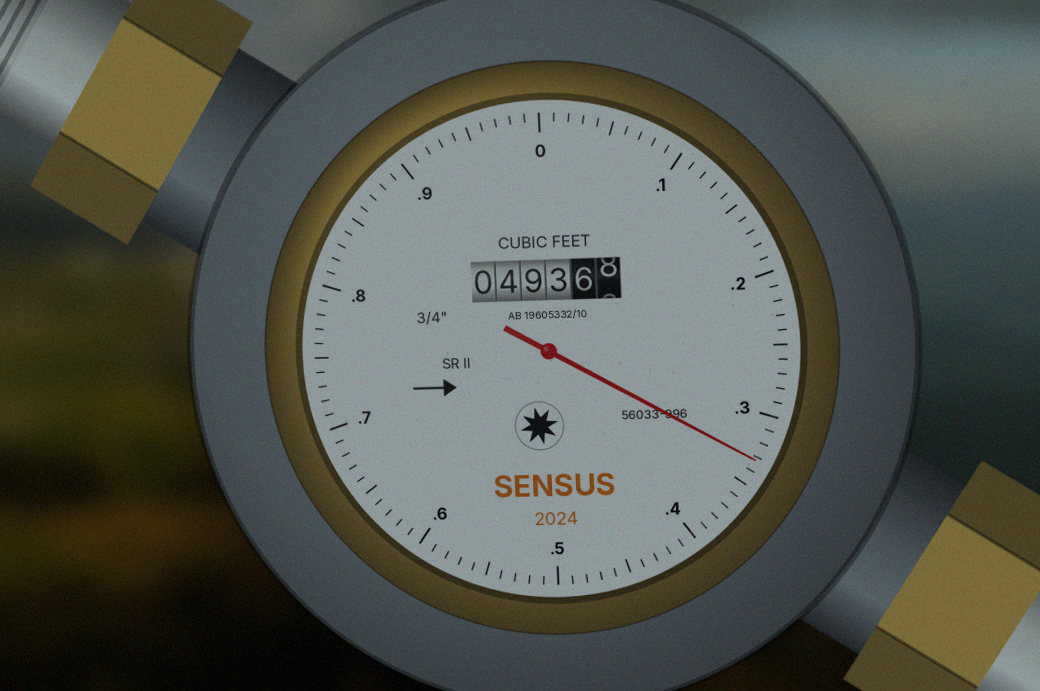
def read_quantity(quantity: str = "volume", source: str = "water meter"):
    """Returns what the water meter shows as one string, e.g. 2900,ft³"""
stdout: 49368.33,ft³
